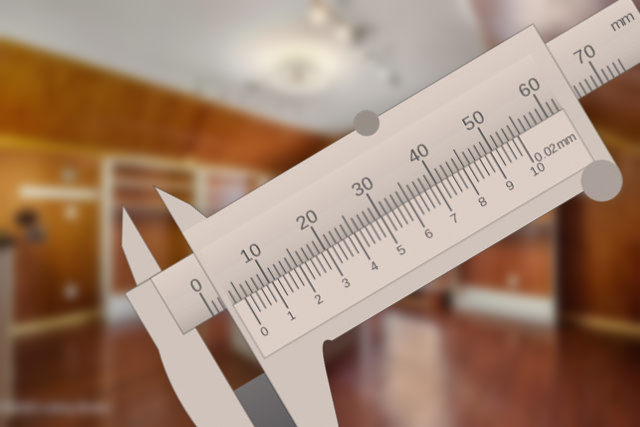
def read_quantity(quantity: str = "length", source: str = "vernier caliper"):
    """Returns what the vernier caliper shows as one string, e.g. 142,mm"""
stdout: 5.6,mm
